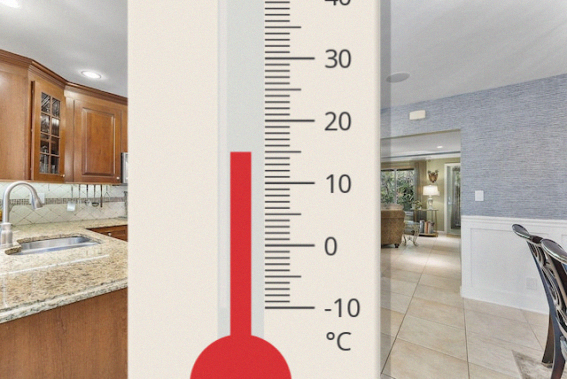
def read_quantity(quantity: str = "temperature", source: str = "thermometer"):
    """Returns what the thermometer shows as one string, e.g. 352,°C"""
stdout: 15,°C
